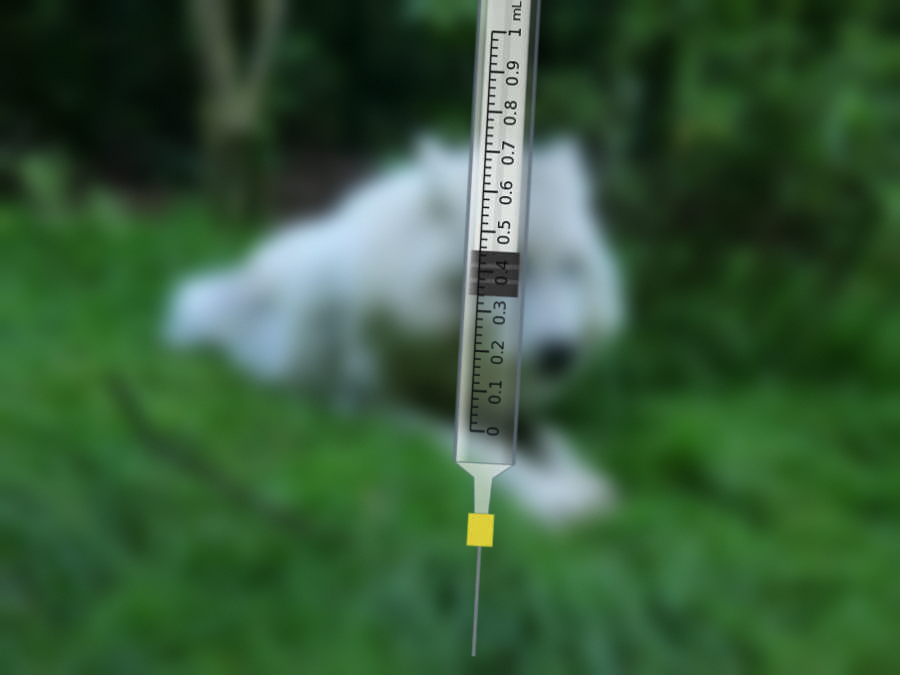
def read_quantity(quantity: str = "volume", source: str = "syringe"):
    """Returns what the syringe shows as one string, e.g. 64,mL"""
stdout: 0.34,mL
